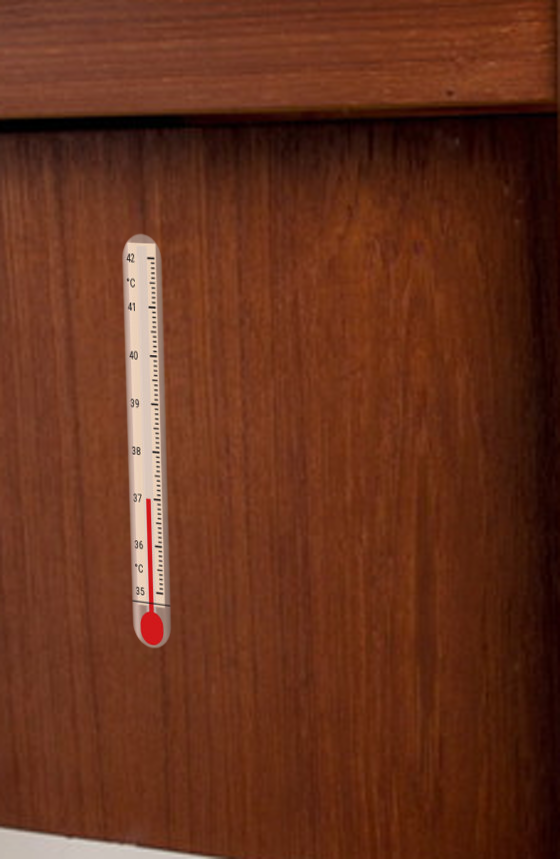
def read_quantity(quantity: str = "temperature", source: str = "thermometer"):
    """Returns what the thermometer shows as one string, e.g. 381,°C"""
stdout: 37,°C
